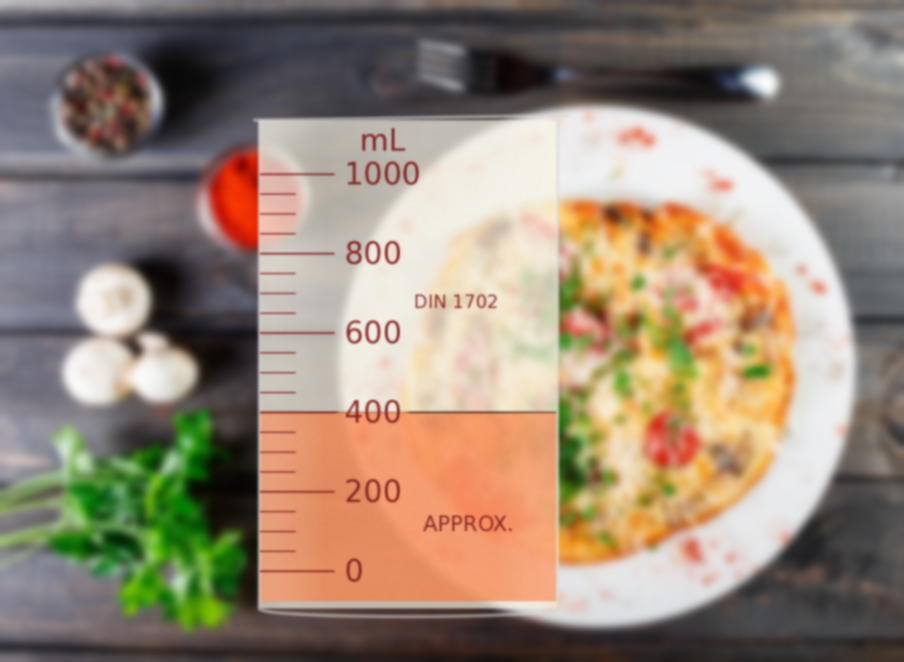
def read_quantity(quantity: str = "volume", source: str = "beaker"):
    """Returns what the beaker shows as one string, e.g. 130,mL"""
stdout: 400,mL
